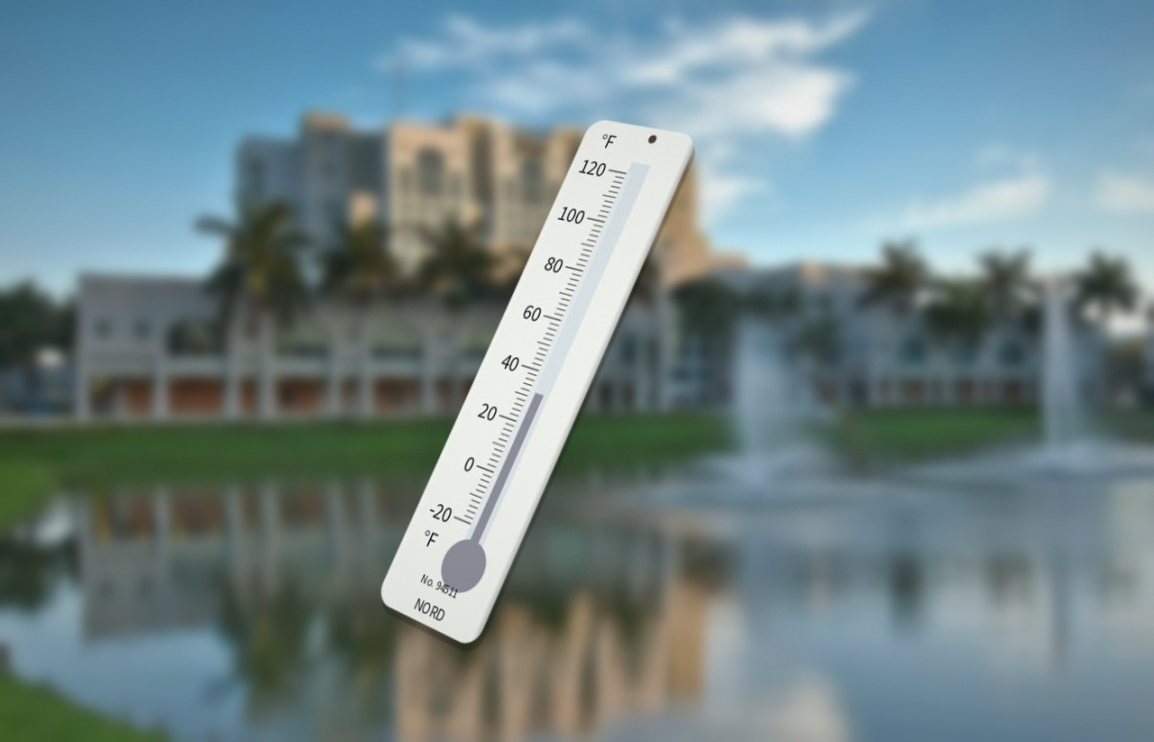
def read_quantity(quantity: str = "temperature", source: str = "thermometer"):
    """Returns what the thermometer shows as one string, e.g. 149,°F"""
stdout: 32,°F
